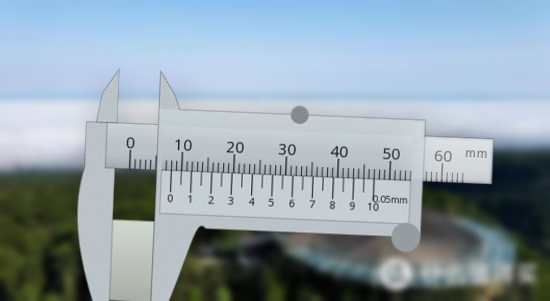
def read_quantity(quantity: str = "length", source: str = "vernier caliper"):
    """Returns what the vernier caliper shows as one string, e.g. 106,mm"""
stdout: 8.0,mm
